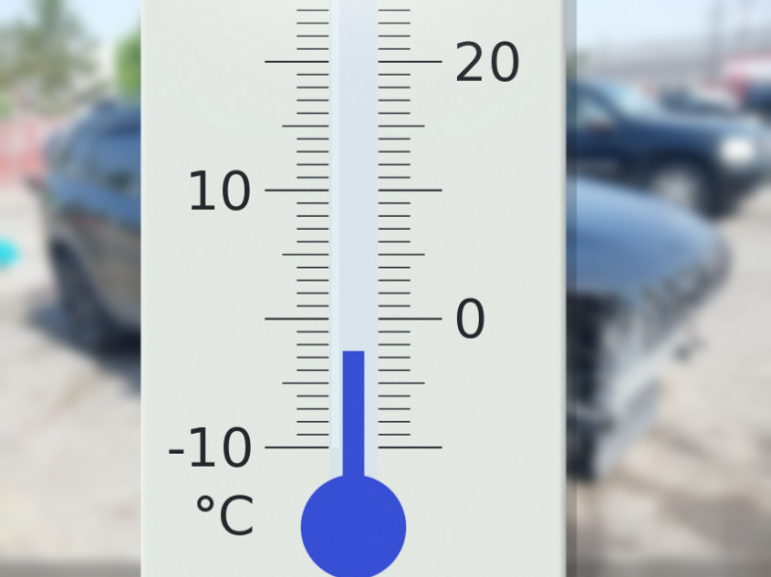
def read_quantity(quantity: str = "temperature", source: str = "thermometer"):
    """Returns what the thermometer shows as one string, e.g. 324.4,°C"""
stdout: -2.5,°C
